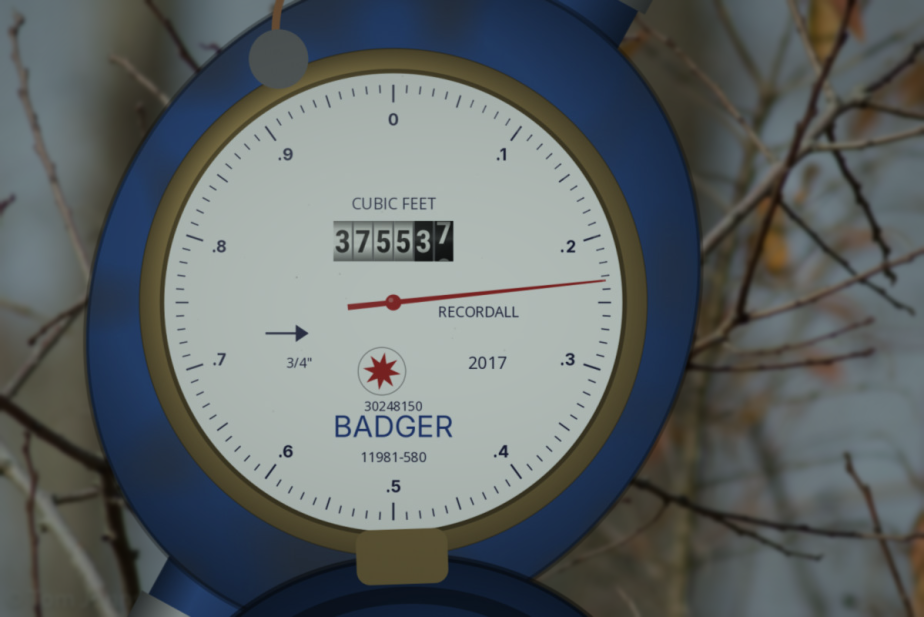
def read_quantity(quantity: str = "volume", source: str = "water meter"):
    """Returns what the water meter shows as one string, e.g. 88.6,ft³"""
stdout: 375537.23,ft³
